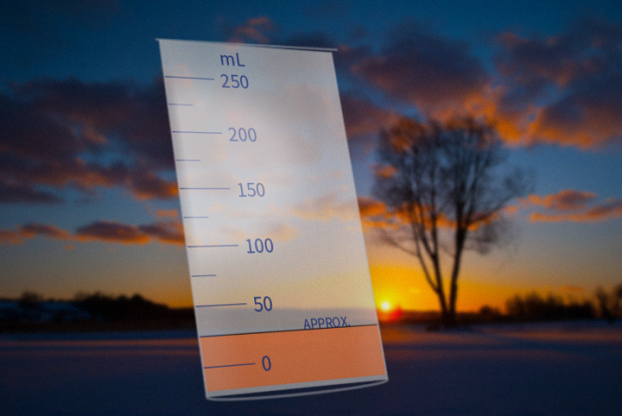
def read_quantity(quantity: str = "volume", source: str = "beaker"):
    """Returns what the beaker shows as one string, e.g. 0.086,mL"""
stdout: 25,mL
